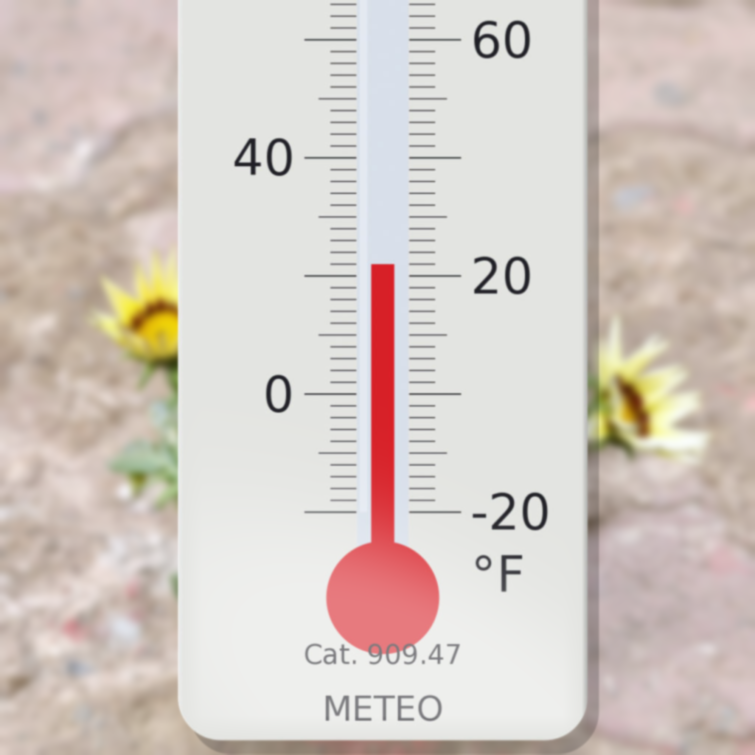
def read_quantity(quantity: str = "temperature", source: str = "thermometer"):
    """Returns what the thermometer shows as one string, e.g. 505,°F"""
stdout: 22,°F
